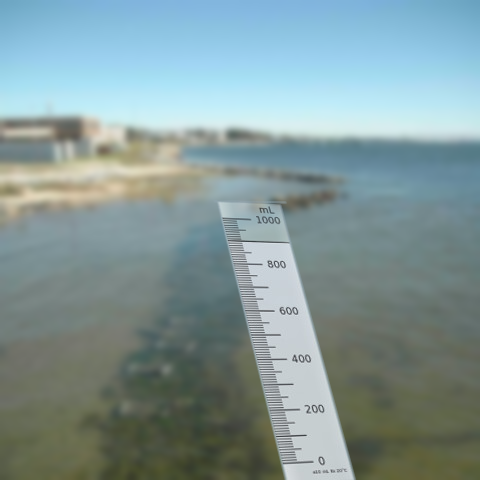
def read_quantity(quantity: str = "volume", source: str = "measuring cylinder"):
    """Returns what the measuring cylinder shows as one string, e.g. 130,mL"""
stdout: 900,mL
